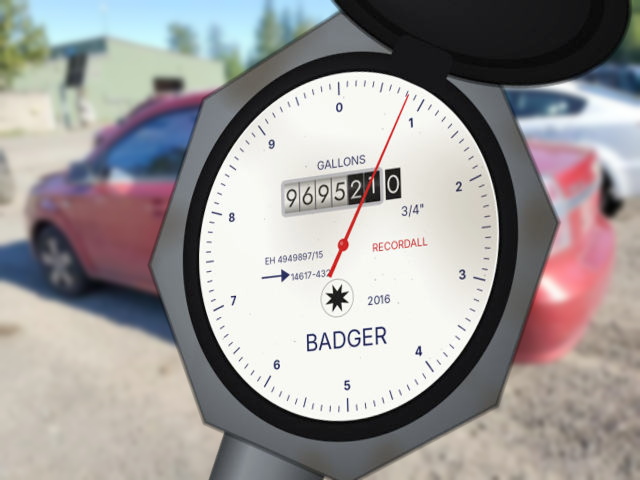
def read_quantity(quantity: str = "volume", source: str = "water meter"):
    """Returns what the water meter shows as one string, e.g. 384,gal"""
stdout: 9695210.8,gal
